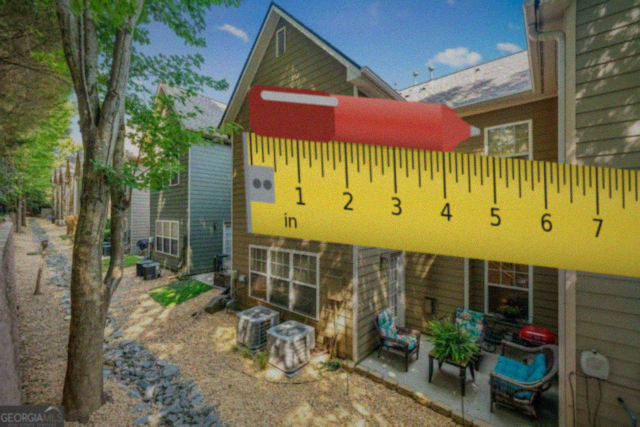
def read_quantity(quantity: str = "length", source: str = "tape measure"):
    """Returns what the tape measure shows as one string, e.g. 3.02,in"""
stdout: 4.75,in
